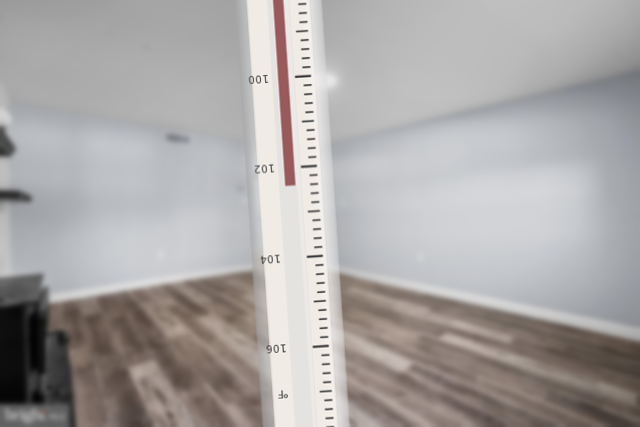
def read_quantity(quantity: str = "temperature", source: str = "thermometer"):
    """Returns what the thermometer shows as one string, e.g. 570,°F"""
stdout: 102.4,°F
